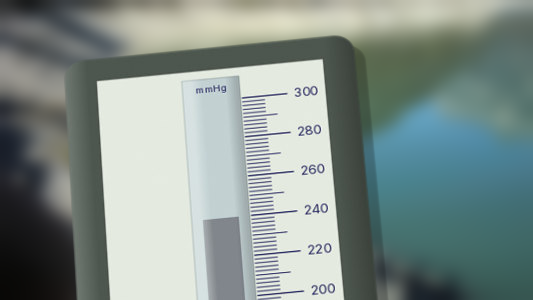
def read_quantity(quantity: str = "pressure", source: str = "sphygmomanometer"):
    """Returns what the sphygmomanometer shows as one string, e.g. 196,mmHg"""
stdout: 240,mmHg
